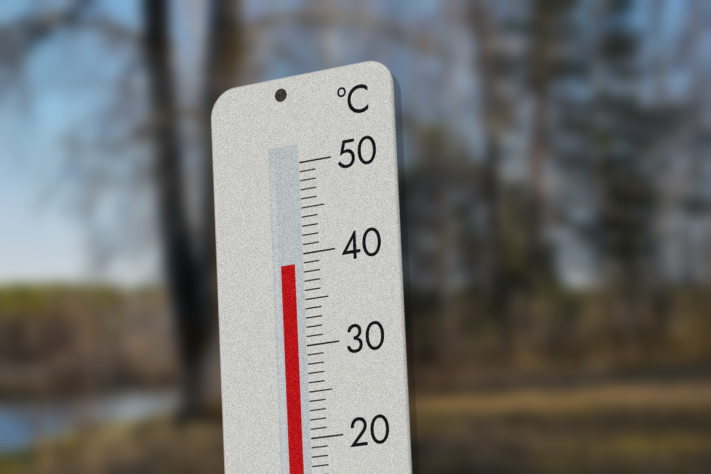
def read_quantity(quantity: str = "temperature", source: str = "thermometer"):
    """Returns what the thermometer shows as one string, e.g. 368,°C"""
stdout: 39,°C
